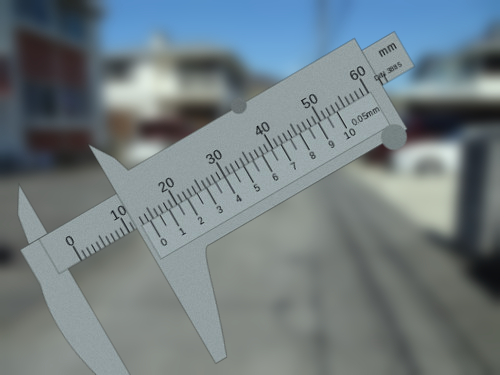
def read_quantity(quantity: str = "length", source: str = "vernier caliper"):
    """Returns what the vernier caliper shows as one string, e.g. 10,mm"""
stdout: 14.4,mm
